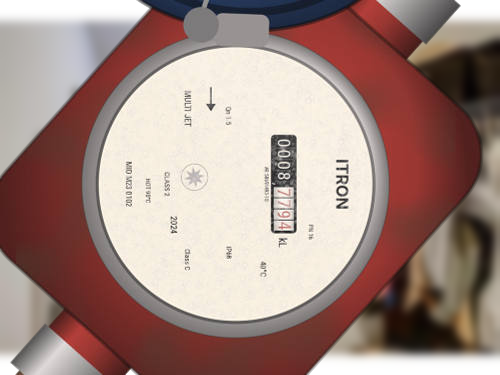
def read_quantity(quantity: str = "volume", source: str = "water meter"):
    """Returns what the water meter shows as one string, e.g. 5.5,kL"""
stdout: 8.7794,kL
